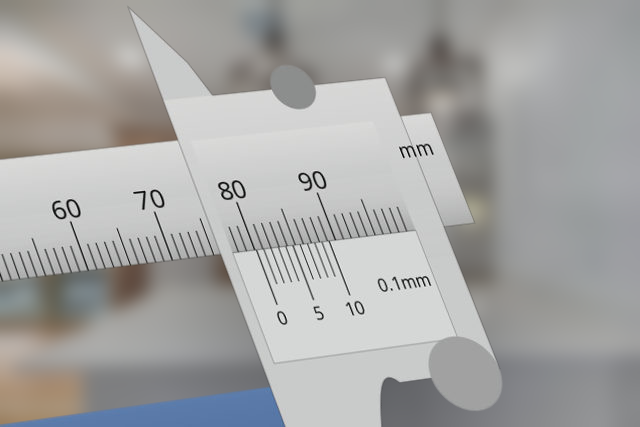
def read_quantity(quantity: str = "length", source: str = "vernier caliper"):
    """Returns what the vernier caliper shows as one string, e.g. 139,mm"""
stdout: 80.2,mm
